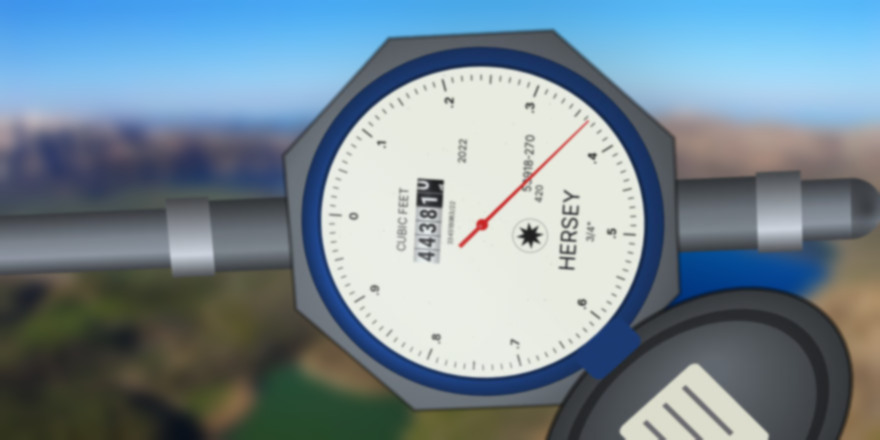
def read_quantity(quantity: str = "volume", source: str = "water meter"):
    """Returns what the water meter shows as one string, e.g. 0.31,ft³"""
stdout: 443810.36,ft³
